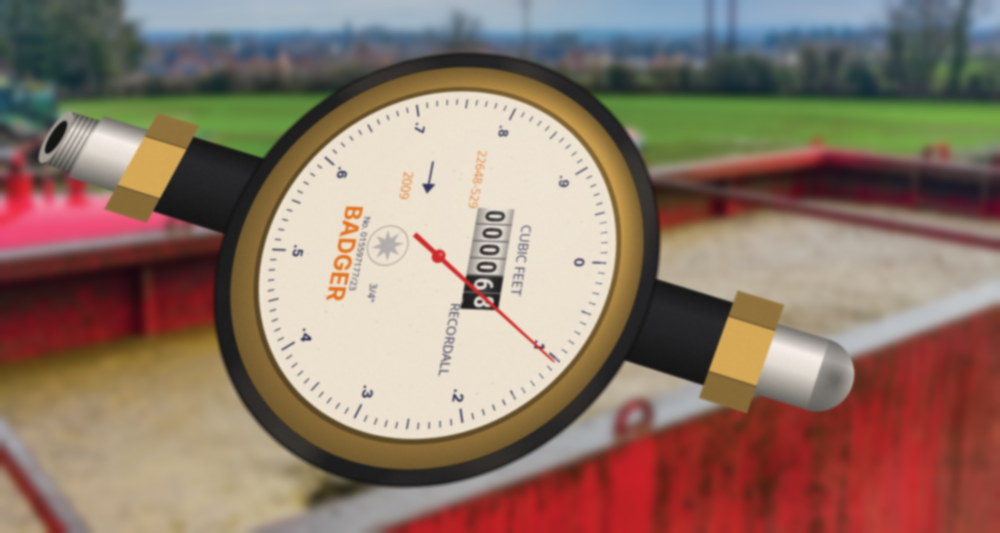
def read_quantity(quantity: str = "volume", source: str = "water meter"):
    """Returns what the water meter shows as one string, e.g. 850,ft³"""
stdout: 68.10,ft³
